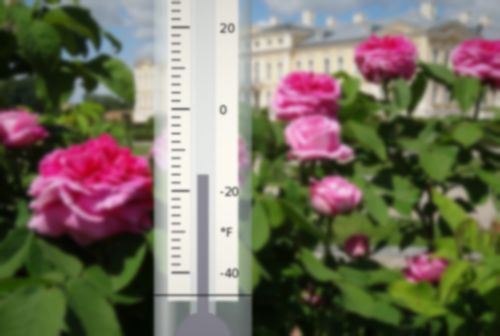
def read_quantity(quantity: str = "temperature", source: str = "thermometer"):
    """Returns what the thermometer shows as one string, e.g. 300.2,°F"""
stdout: -16,°F
